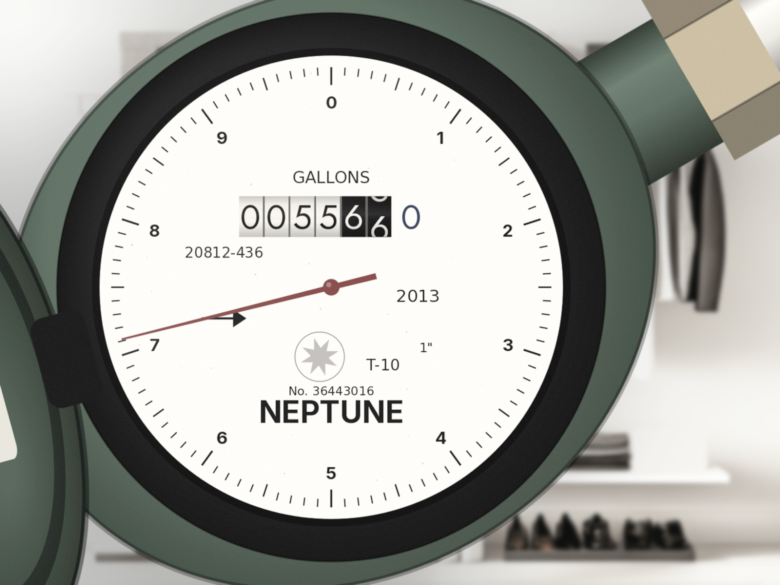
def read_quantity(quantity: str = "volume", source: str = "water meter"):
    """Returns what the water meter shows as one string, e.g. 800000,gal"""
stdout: 55657.1,gal
